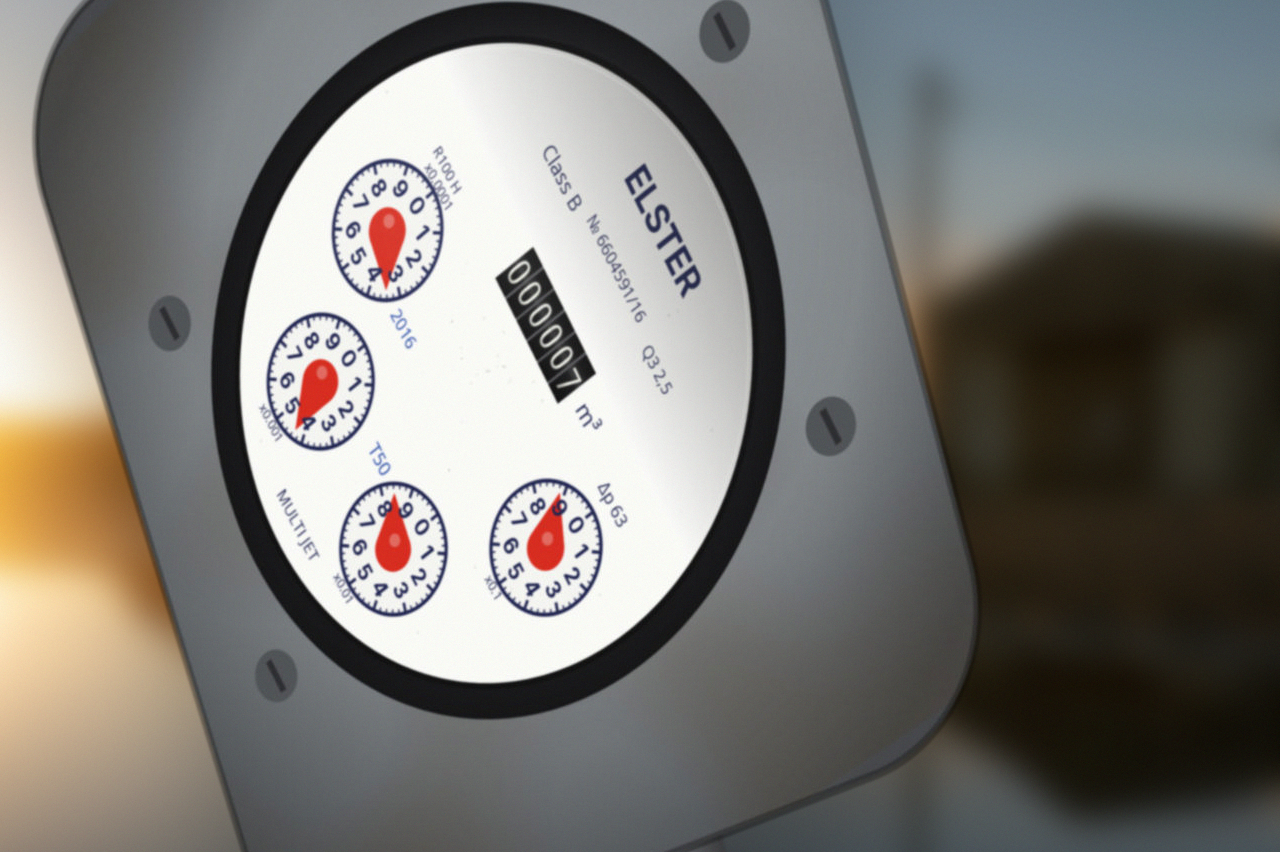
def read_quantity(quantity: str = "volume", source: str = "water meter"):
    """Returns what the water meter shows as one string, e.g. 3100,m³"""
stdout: 6.8843,m³
